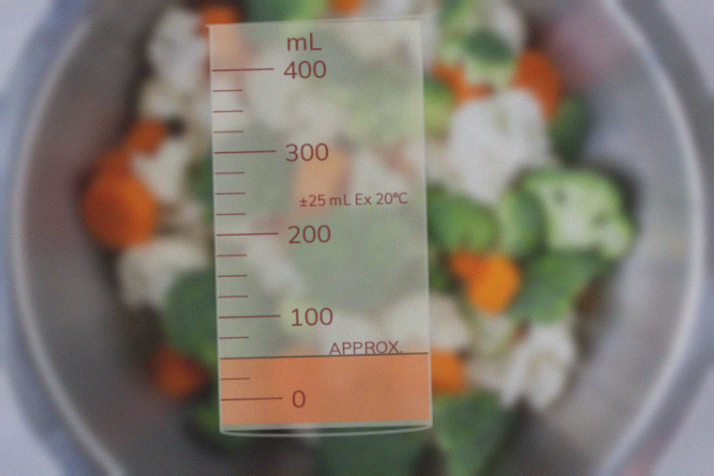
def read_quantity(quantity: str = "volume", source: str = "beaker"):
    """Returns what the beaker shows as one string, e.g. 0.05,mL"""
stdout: 50,mL
